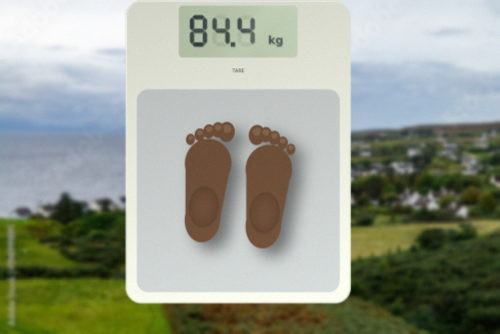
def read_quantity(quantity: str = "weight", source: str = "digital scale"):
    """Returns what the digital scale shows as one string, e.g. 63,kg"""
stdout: 84.4,kg
